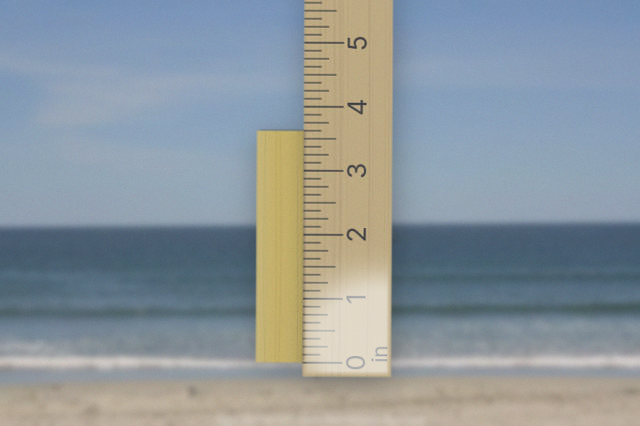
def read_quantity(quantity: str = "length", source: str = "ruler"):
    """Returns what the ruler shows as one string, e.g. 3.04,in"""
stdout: 3.625,in
